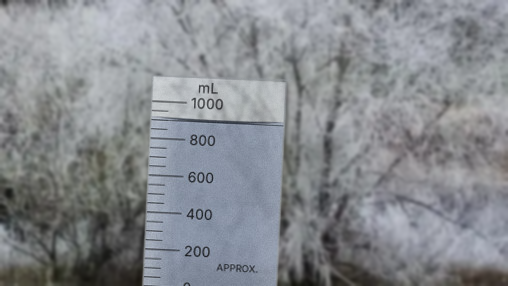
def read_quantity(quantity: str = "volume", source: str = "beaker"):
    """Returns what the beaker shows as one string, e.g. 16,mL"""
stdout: 900,mL
